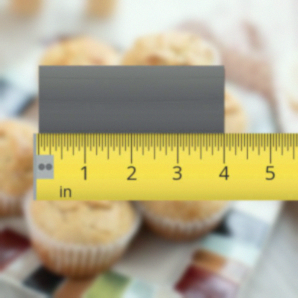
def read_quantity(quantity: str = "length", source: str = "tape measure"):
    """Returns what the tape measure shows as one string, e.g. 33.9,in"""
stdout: 4,in
